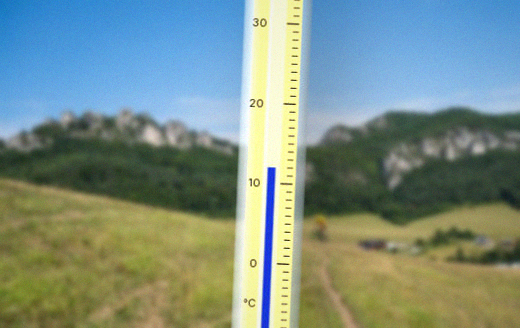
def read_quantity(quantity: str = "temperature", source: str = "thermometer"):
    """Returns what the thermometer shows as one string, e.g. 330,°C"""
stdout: 12,°C
